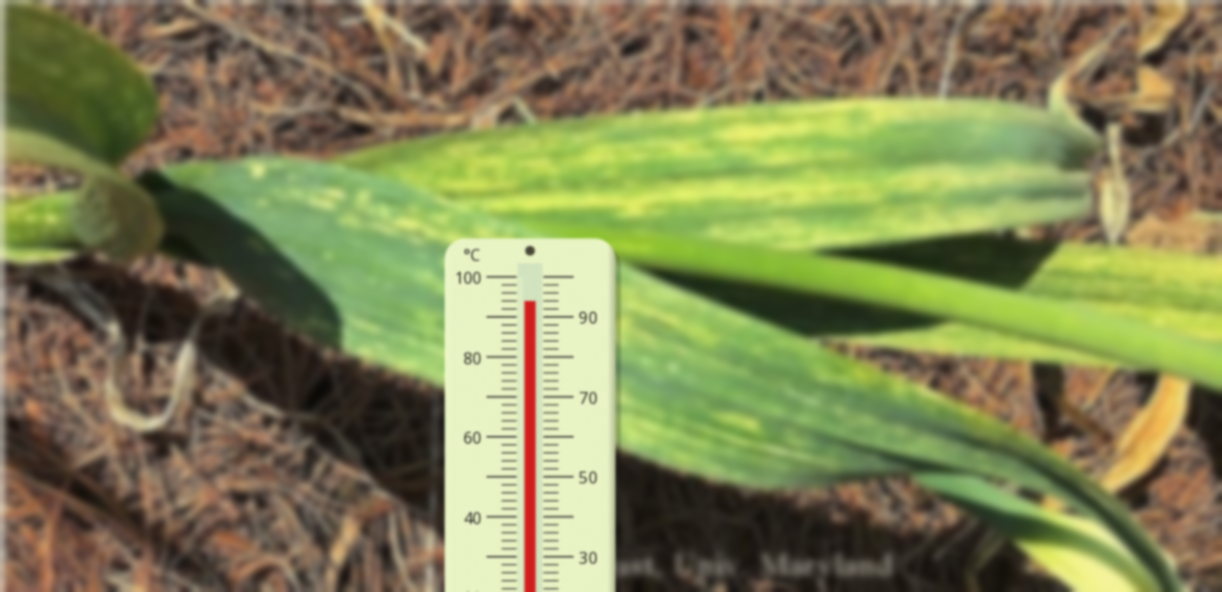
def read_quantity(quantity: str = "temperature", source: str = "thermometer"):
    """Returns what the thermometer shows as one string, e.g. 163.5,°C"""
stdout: 94,°C
